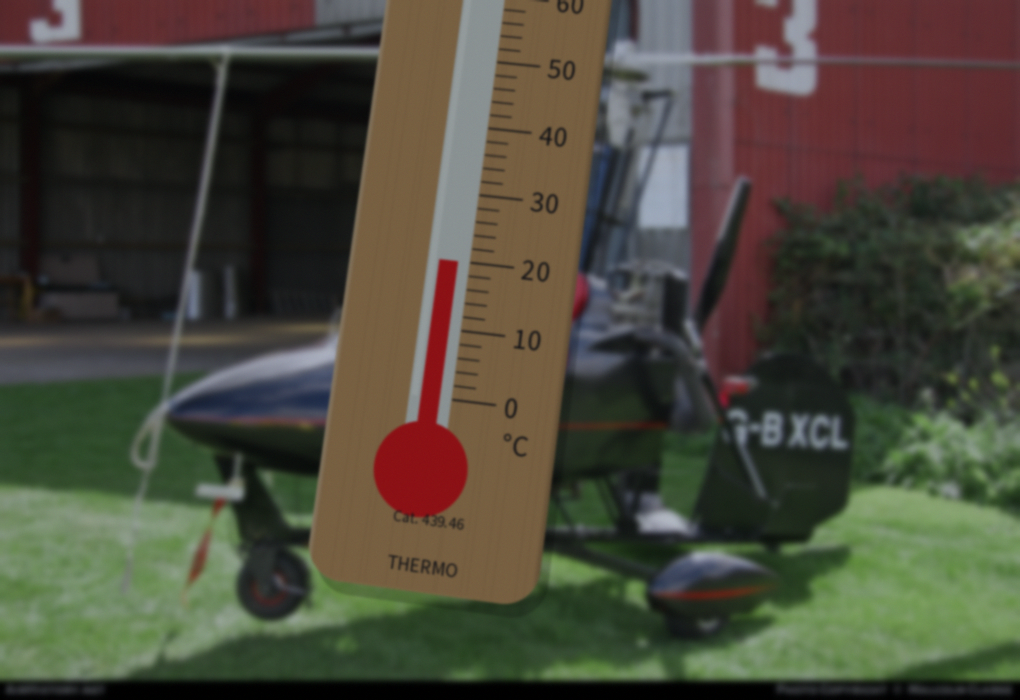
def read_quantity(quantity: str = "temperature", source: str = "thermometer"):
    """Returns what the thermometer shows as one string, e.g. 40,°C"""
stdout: 20,°C
